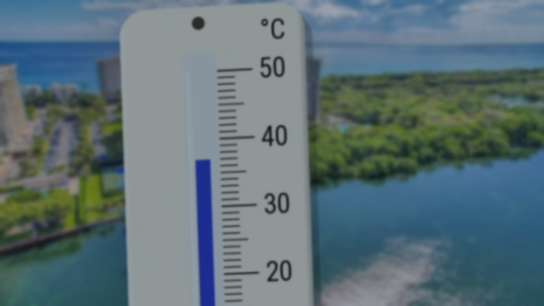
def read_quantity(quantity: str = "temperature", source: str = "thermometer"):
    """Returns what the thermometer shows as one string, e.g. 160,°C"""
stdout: 37,°C
